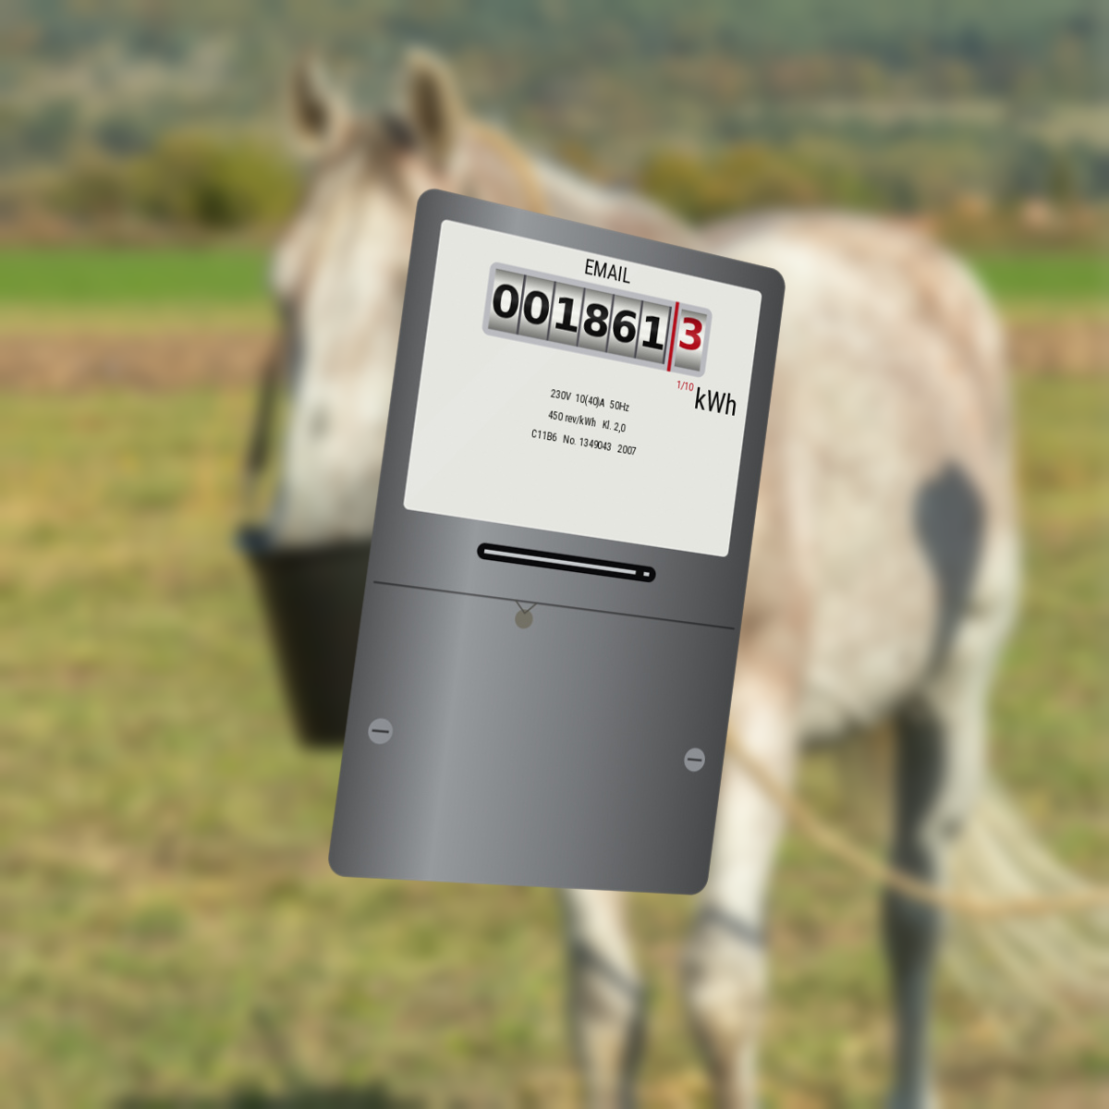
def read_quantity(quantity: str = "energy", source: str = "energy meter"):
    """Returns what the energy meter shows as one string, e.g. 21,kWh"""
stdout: 1861.3,kWh
